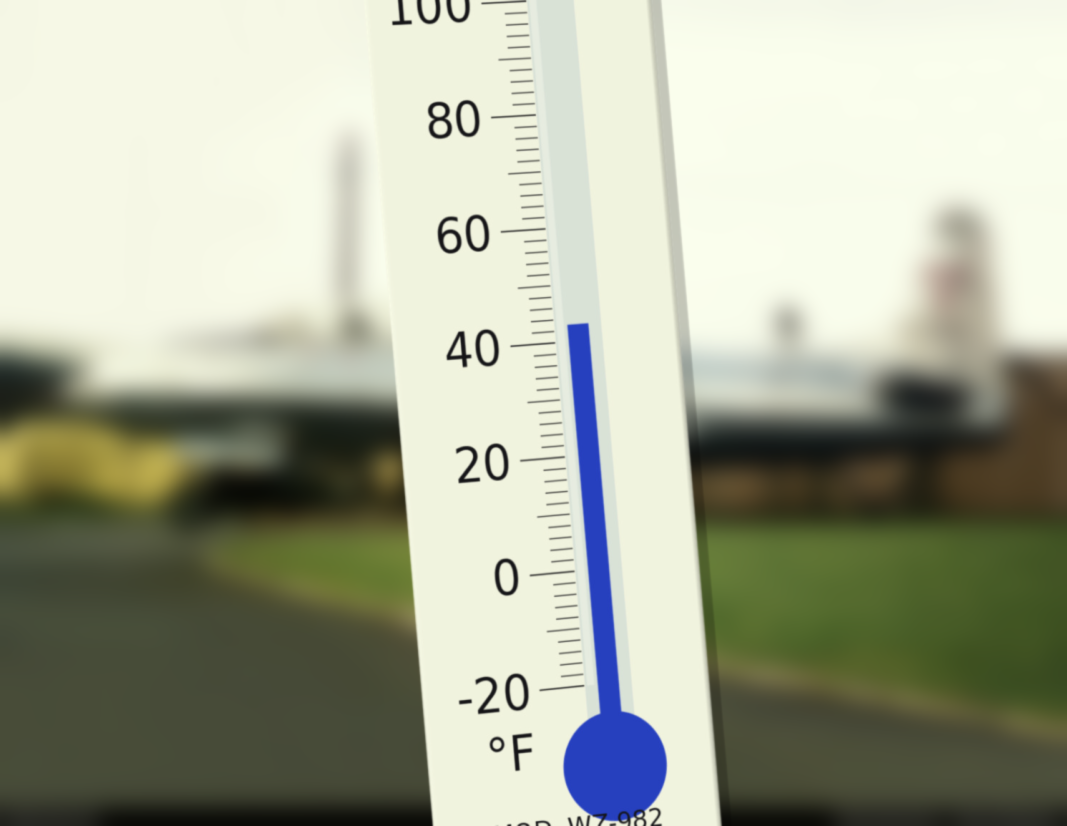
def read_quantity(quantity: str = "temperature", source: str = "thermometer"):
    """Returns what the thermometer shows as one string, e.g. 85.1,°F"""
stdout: 43,°F
